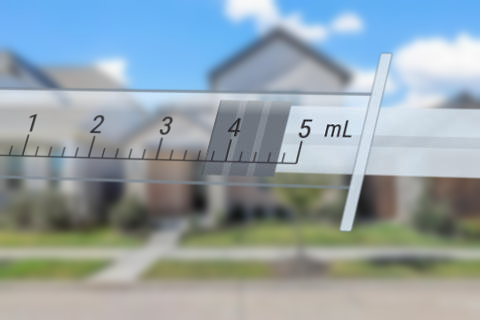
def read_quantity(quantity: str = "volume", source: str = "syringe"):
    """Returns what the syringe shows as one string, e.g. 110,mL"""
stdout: 3.7,mL
